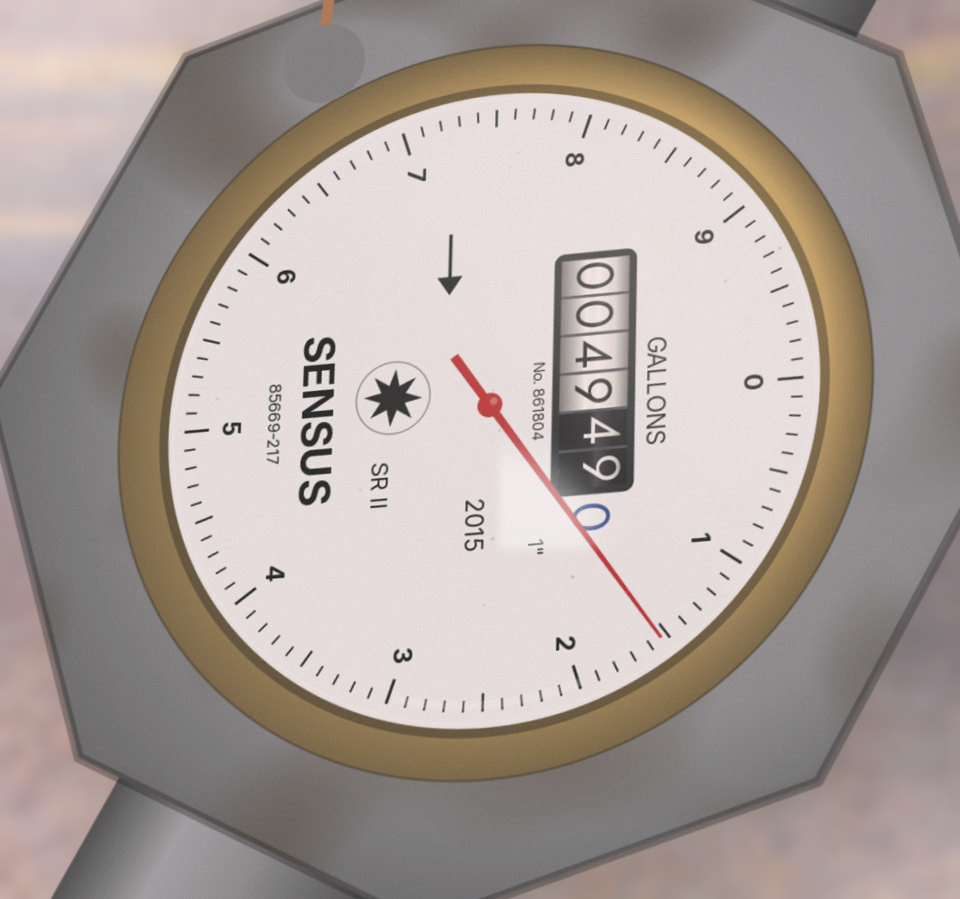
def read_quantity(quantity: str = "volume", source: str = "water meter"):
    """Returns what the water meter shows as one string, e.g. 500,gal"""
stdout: 49491.5,gal
